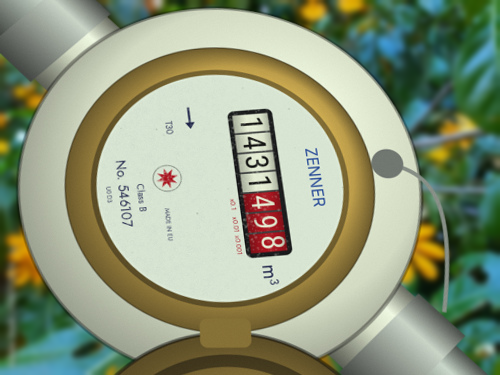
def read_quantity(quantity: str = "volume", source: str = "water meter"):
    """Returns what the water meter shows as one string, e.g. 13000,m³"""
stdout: 1431.498,m³
